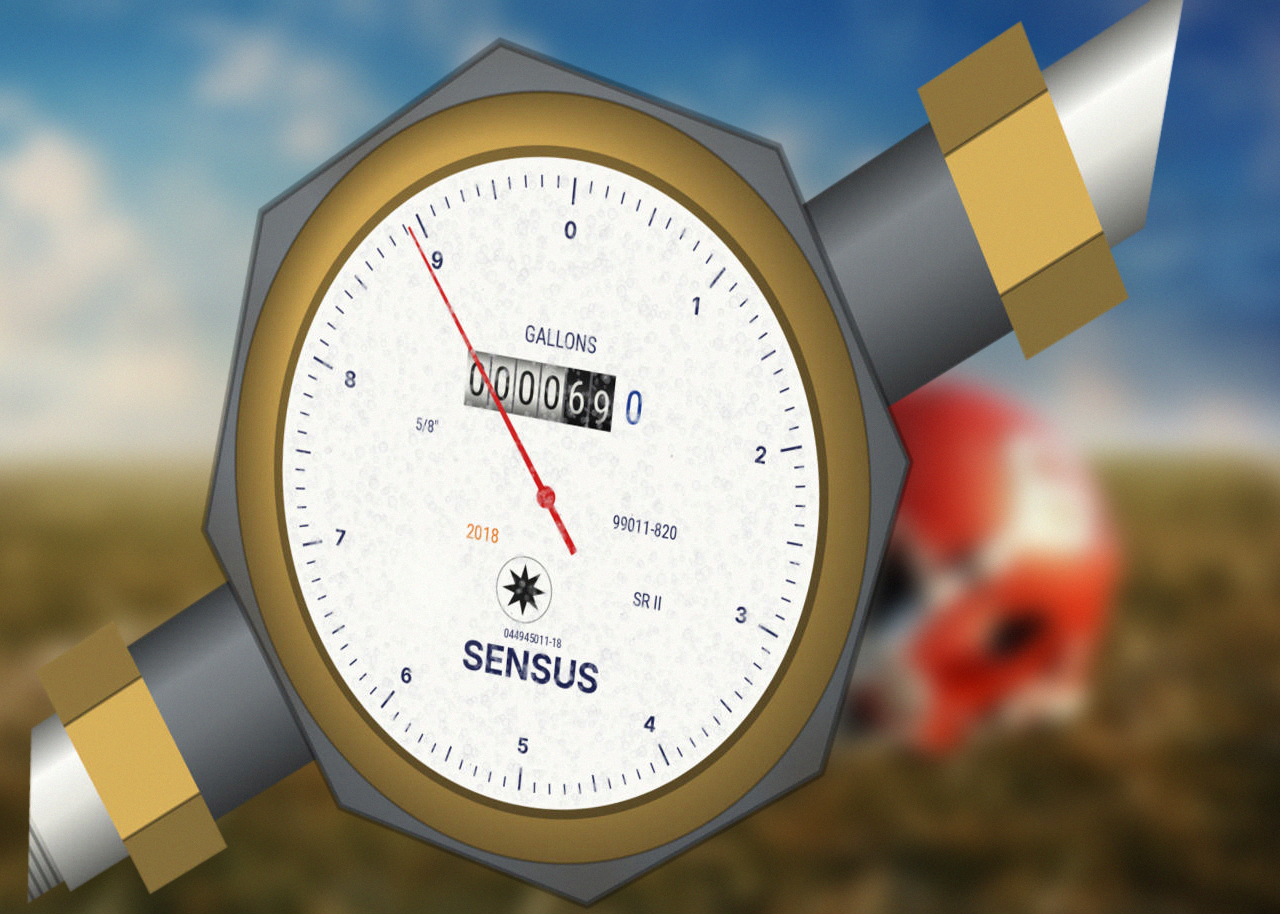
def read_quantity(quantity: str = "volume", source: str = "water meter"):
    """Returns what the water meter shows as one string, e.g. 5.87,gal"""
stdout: 688.9,gal
